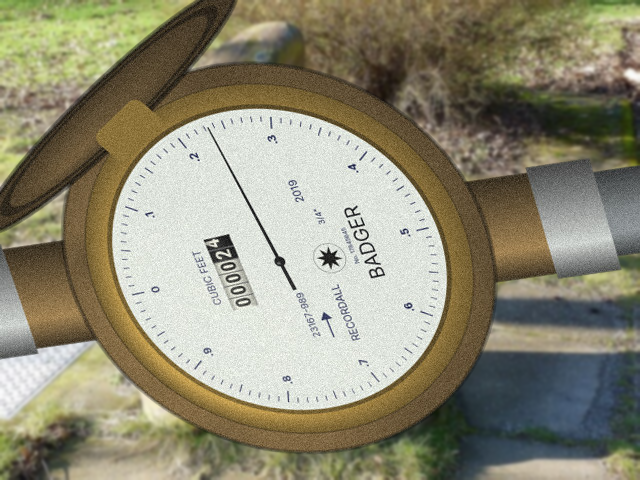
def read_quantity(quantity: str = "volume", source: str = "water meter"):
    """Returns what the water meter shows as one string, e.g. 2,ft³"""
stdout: 24.23,ft³
